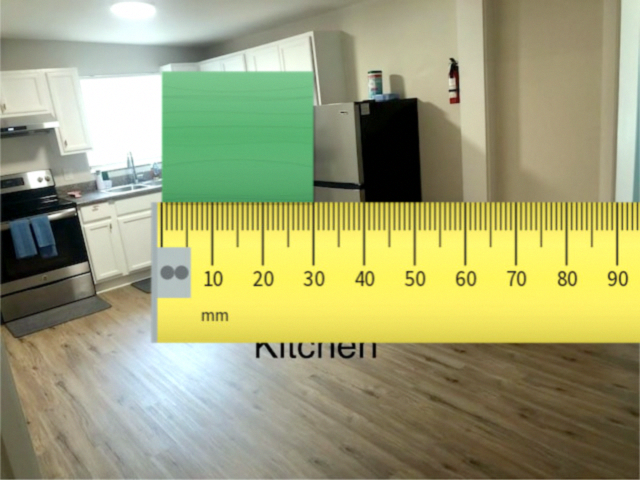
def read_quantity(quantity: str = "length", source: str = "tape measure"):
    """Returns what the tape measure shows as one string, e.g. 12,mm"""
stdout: 30,mm
